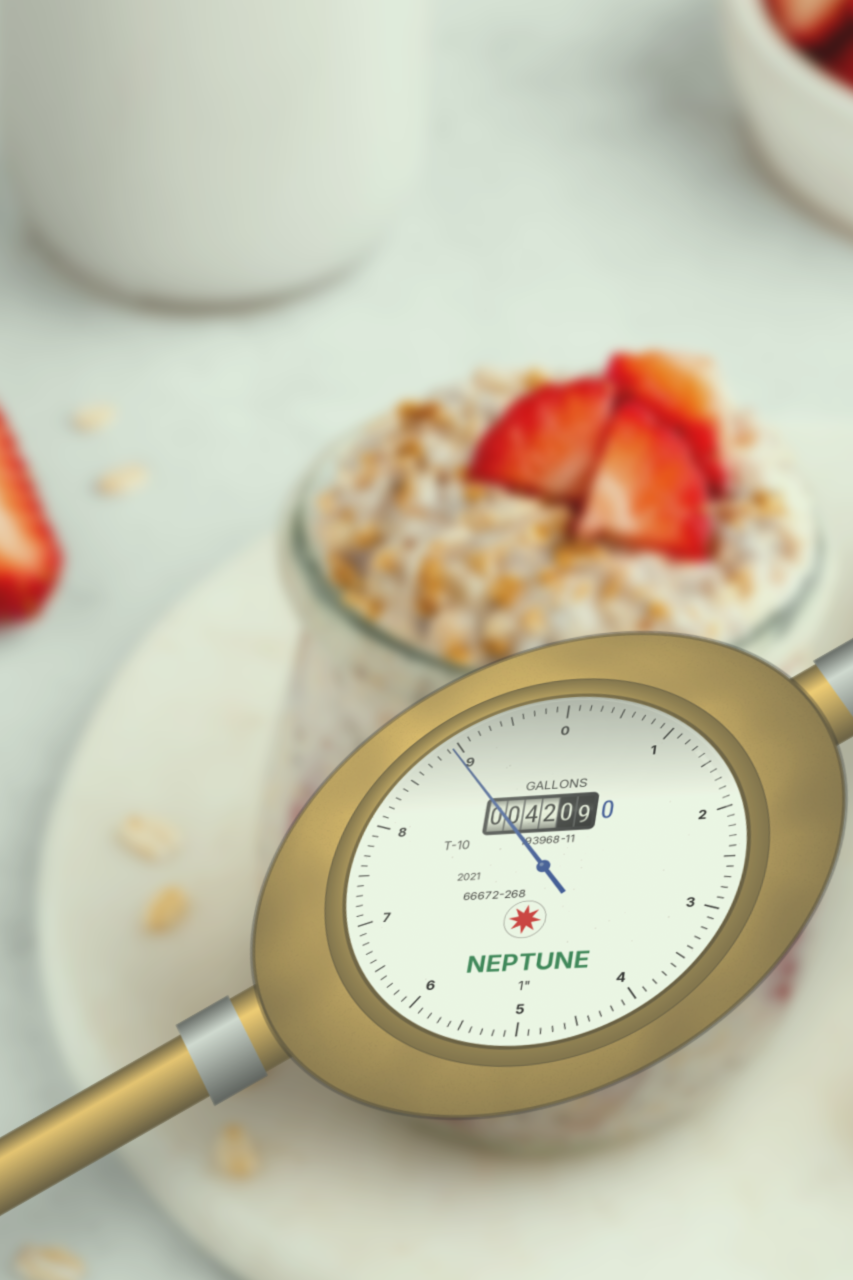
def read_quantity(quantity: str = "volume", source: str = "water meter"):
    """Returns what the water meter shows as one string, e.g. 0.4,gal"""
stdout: 42088.9,gal
